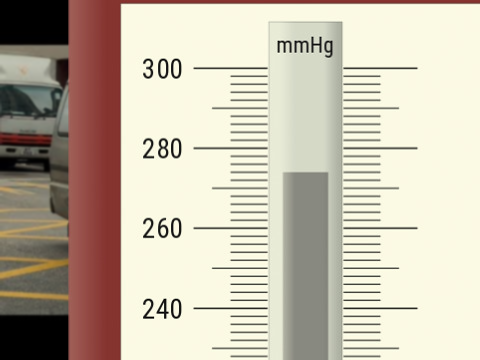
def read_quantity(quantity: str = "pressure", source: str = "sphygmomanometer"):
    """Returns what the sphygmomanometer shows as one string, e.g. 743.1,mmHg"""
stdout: 274,mmHg
